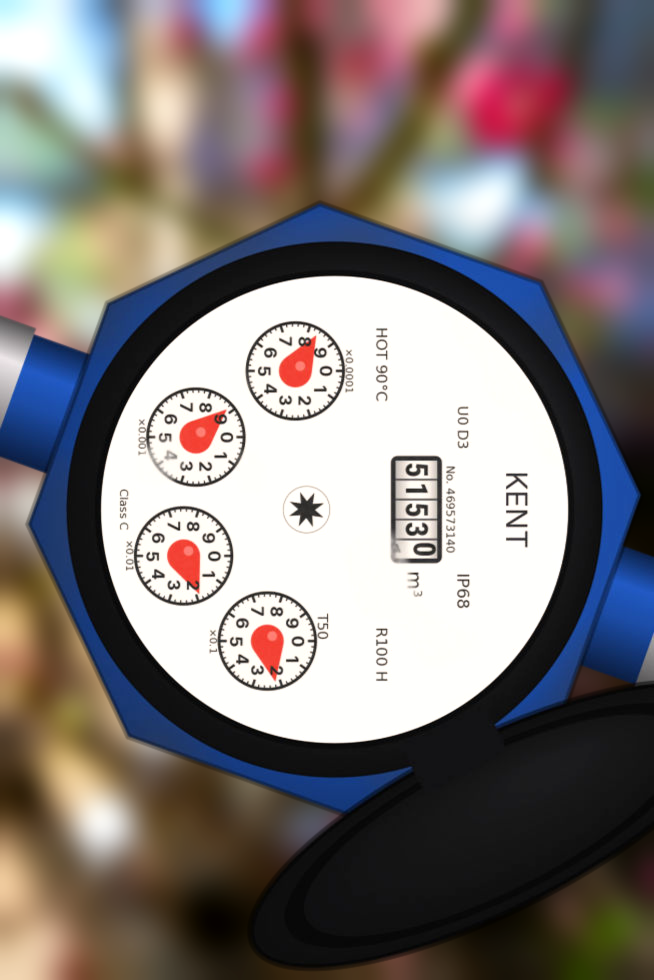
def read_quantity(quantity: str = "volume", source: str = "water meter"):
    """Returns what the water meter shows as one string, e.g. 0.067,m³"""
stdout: 51530.2188,m³
